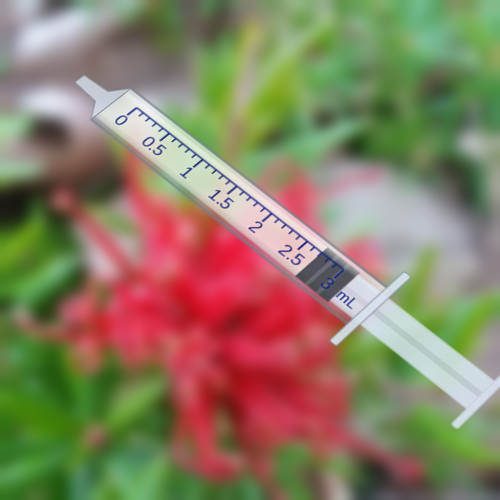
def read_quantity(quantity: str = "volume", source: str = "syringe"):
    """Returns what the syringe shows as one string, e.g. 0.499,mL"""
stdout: 2.7,mL
